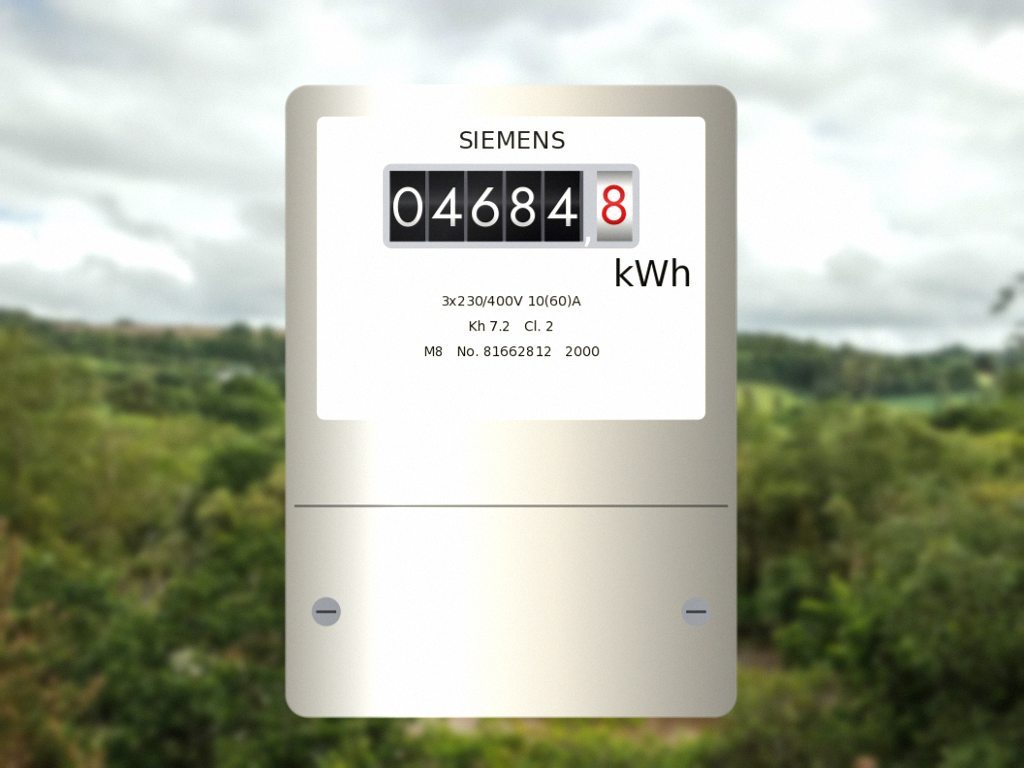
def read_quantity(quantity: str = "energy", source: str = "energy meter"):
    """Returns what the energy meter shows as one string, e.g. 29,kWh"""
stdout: 4684.8,kWh
